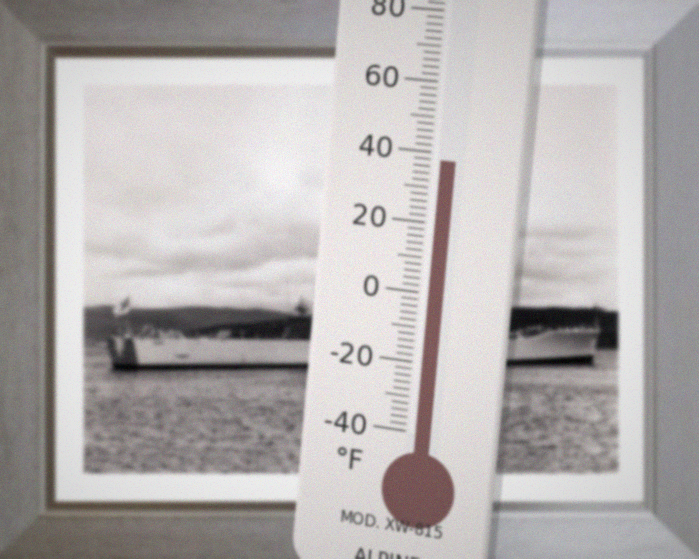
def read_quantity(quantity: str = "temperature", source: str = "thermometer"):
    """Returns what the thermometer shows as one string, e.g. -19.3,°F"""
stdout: 38,°F
